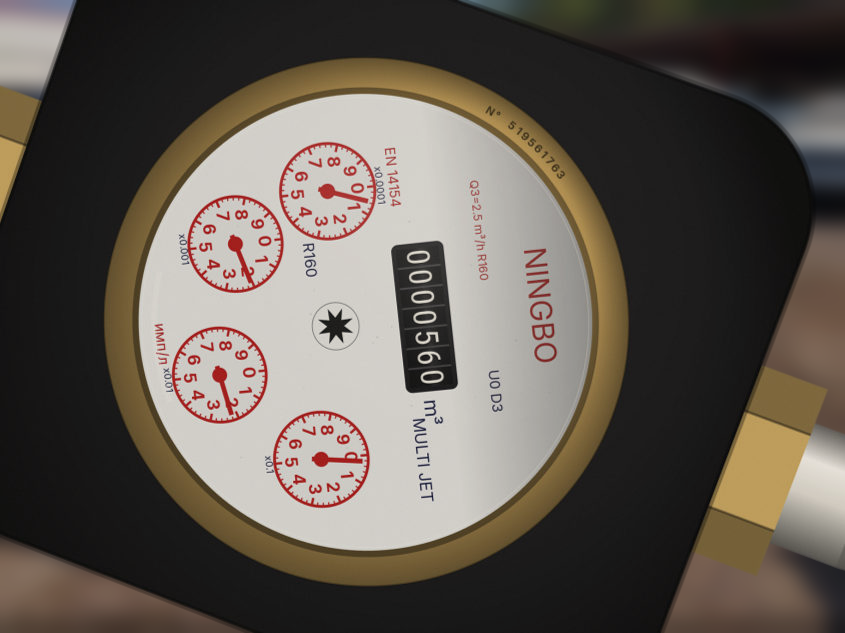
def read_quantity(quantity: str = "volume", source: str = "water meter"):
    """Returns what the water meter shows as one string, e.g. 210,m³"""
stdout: 560.0220,m³
